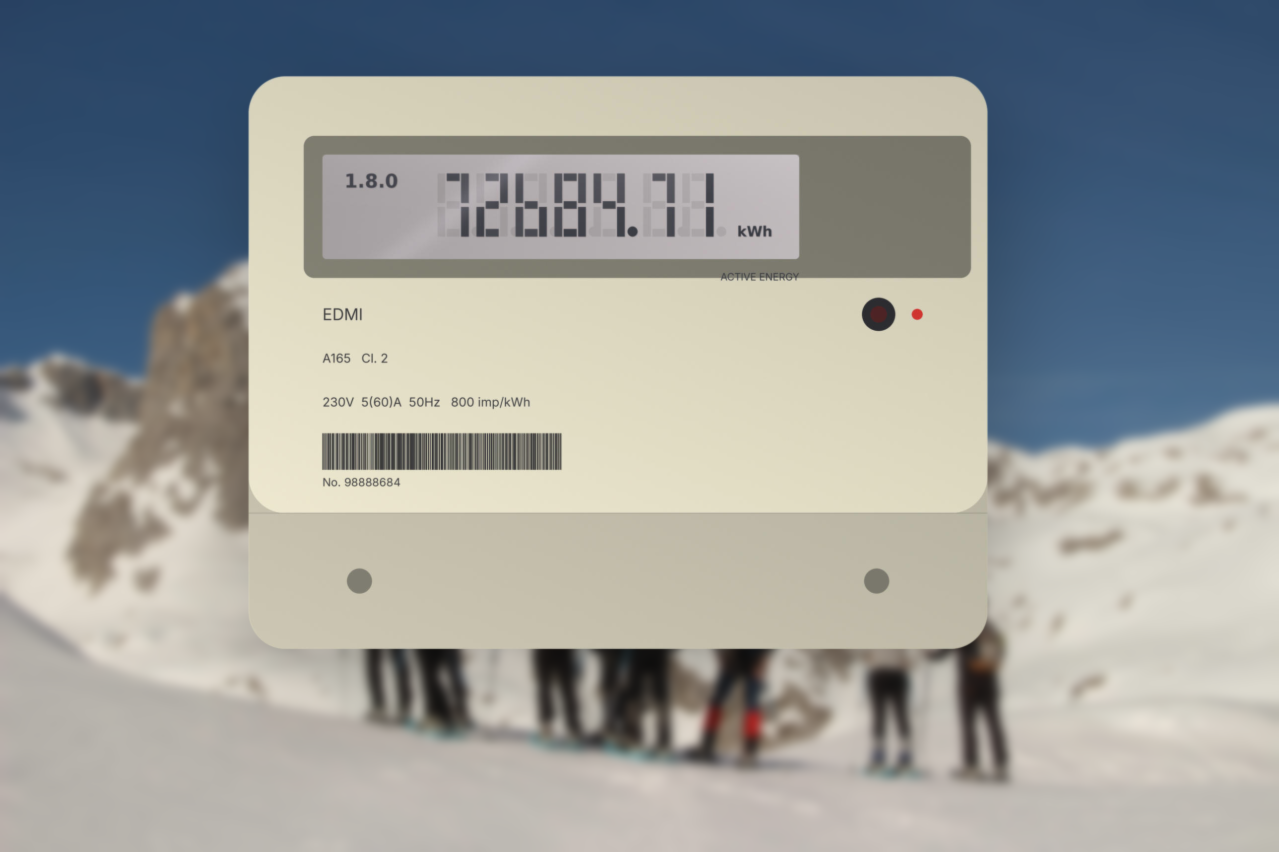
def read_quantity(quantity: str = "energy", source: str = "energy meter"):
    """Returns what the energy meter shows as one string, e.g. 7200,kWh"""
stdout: 72684.71,kWh
